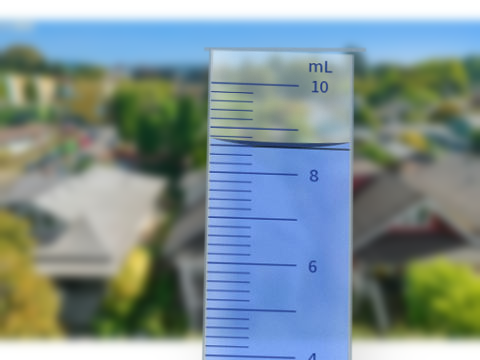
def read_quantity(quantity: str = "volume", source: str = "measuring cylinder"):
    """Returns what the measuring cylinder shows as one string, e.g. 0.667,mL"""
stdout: 8.6,mL
